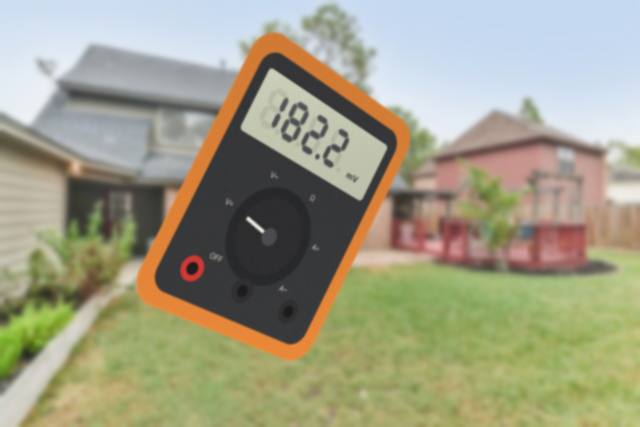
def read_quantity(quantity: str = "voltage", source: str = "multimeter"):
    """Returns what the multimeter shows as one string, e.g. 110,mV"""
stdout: 182.2,mV
